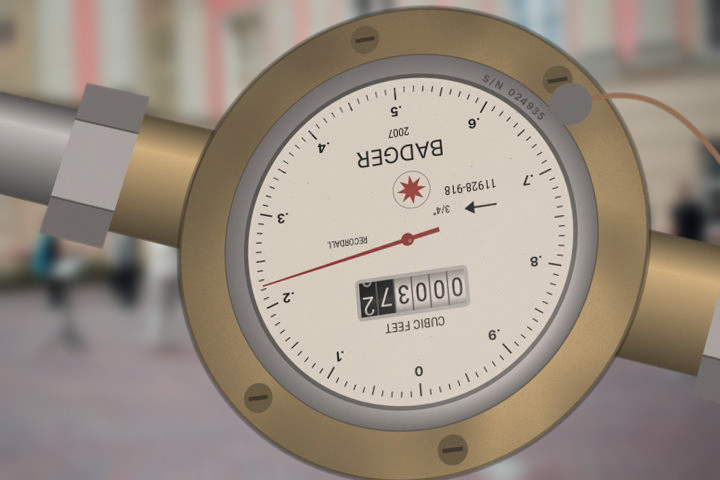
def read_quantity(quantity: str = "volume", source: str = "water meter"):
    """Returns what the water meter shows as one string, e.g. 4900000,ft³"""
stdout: 372.22,ft³
